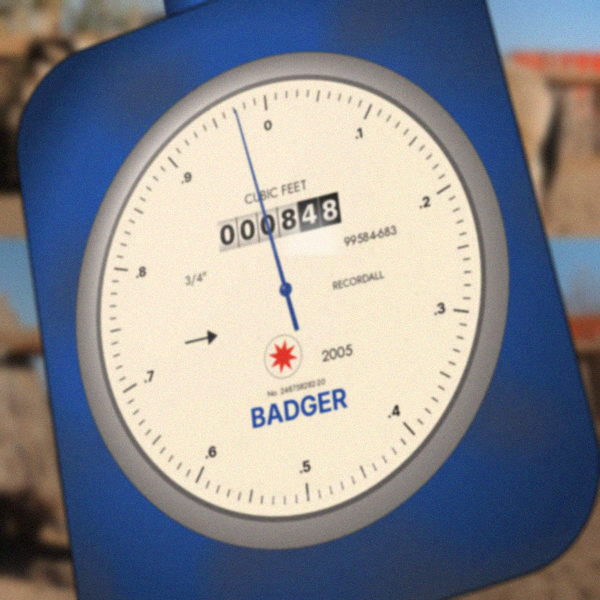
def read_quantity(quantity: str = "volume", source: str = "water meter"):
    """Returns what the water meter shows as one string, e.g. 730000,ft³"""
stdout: 847.97,ft³
